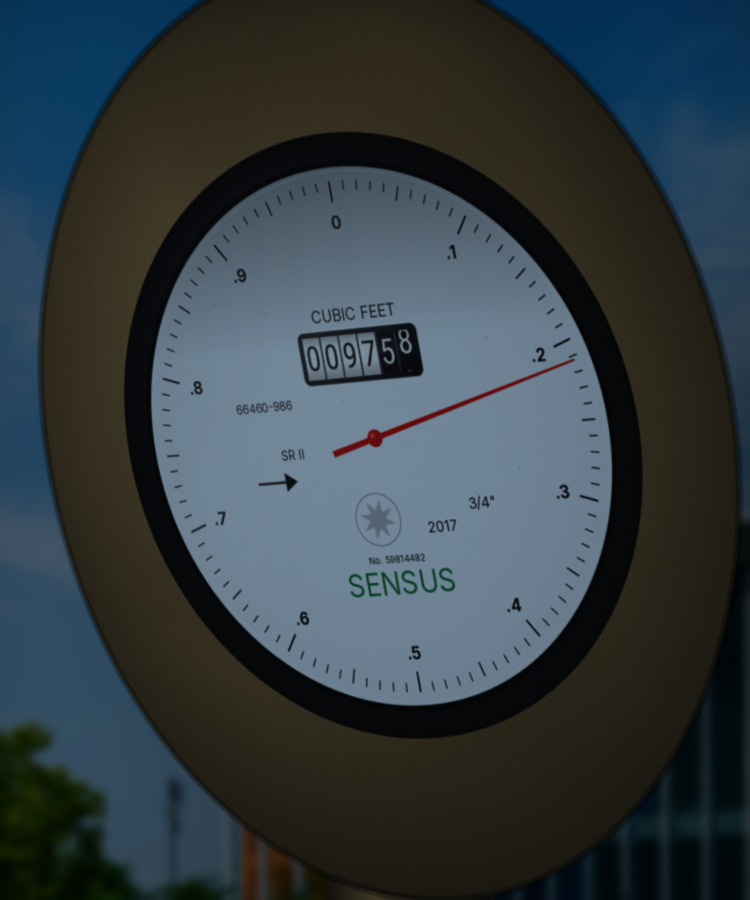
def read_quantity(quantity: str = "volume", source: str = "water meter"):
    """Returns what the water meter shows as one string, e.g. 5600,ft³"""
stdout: 9758.21,ft³
